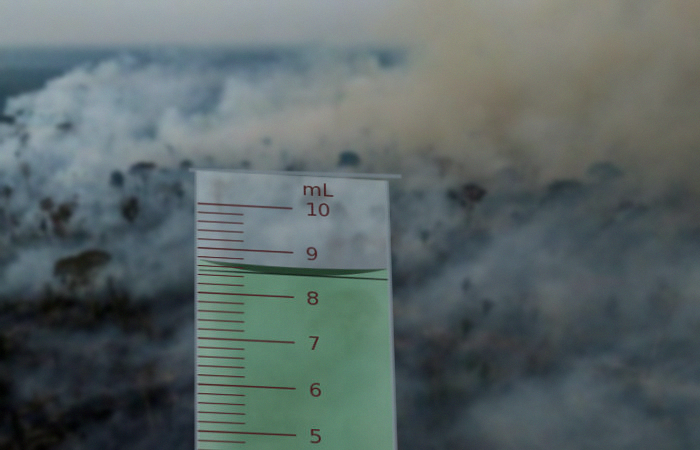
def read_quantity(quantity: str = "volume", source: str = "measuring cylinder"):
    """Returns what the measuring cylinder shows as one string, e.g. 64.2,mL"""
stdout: 8.5,mL
